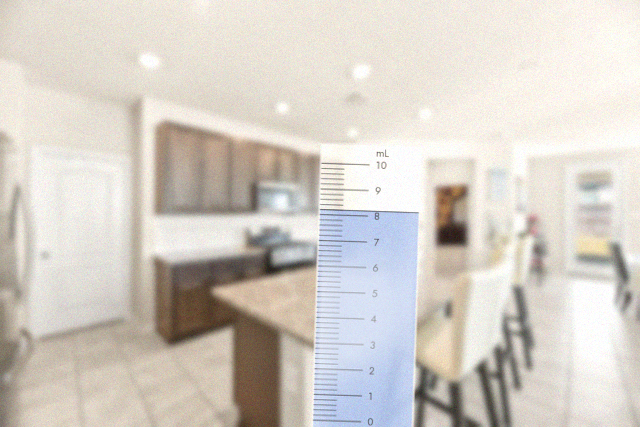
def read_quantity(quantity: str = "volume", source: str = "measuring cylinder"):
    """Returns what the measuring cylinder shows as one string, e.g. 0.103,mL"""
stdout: 8.2,mL
